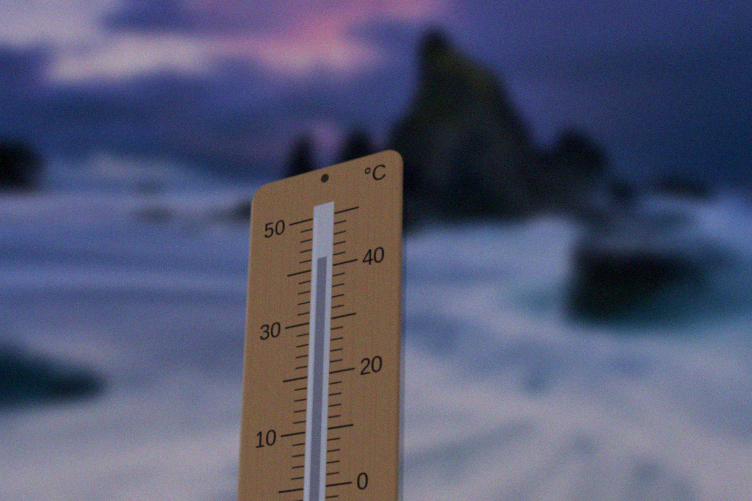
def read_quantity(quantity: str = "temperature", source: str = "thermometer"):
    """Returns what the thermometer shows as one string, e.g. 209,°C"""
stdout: 42,°C
